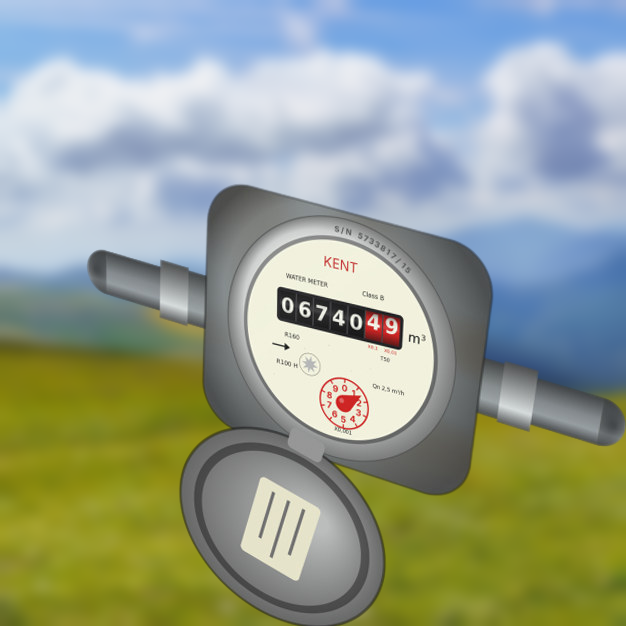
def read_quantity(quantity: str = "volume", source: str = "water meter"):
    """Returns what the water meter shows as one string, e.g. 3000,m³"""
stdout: 6740.491,m³
